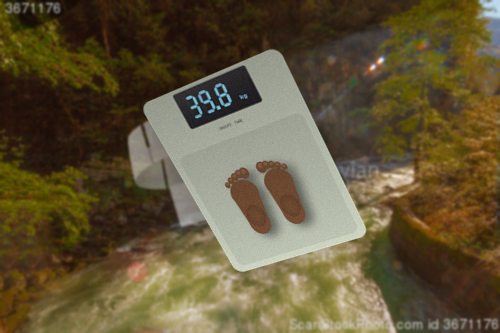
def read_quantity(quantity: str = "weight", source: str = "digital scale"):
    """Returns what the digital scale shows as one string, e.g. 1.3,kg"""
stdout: 39.8,kg
